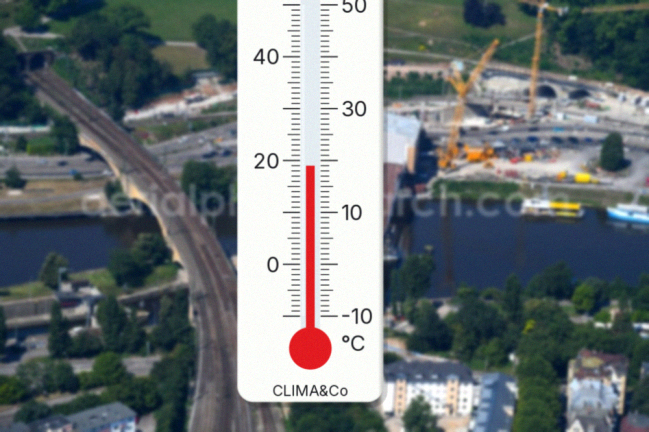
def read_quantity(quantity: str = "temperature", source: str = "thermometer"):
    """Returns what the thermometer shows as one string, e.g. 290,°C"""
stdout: 19,°C
